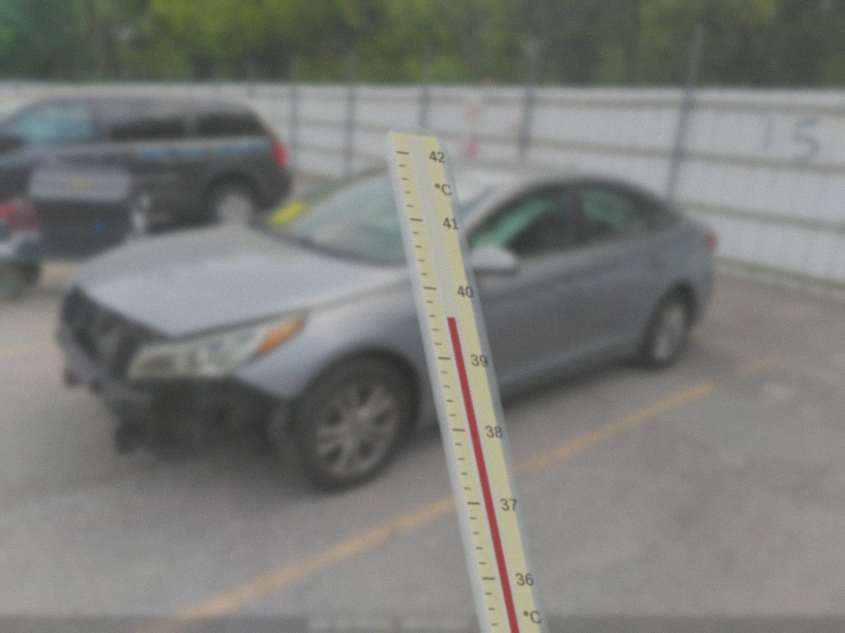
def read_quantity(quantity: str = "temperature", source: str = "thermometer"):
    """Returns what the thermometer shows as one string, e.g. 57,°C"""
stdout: 39.6,°C
